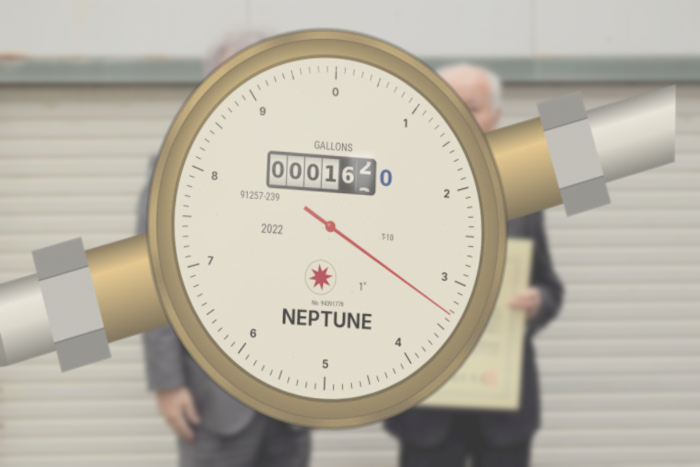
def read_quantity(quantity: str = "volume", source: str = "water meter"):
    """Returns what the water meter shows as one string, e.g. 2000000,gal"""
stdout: 1623.3,gal
